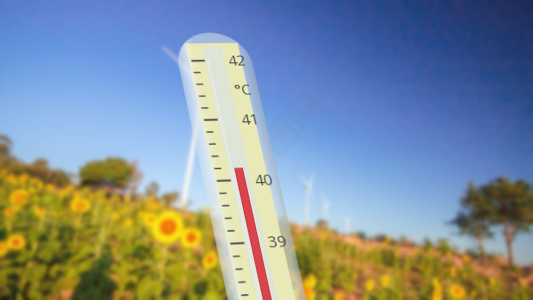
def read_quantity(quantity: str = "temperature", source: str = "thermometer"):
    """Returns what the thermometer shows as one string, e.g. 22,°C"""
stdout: 40.2,°C
